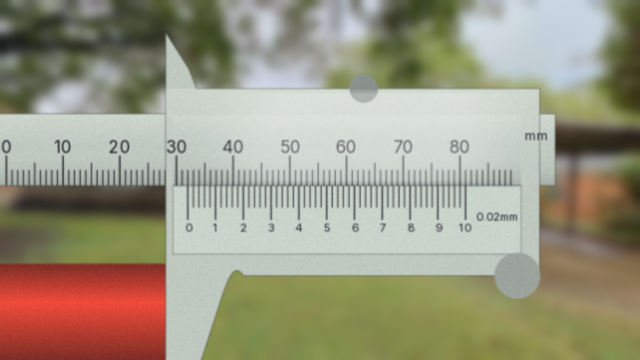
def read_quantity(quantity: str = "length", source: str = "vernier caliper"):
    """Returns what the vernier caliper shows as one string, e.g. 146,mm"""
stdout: 32.0,mm
